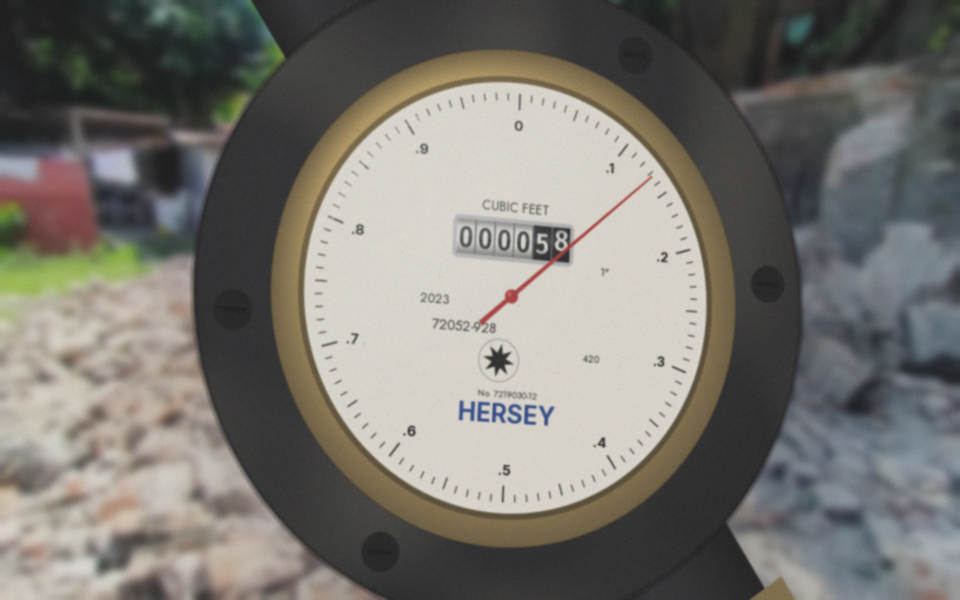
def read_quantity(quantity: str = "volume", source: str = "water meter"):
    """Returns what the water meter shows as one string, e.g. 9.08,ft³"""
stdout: 58.13,ft³
